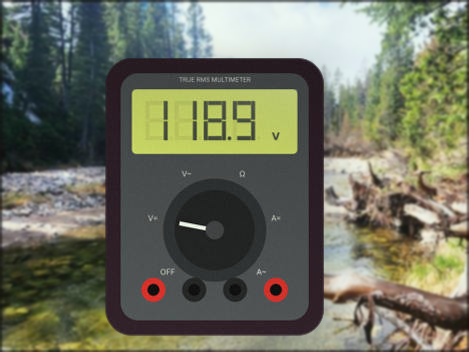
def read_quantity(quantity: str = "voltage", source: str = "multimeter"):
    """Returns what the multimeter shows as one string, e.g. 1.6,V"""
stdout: 118.9,V
